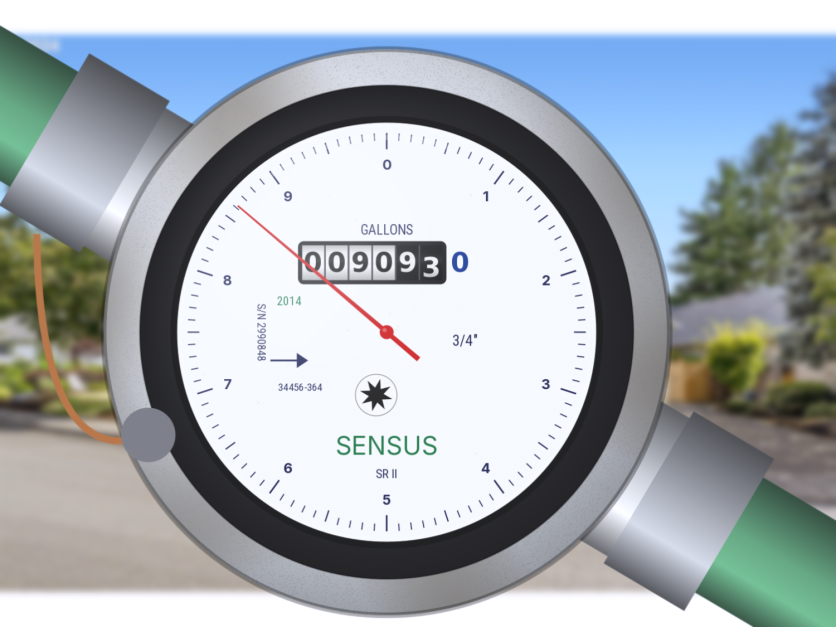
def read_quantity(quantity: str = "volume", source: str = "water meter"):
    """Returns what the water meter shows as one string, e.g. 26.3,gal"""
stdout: 90928.6,gal
